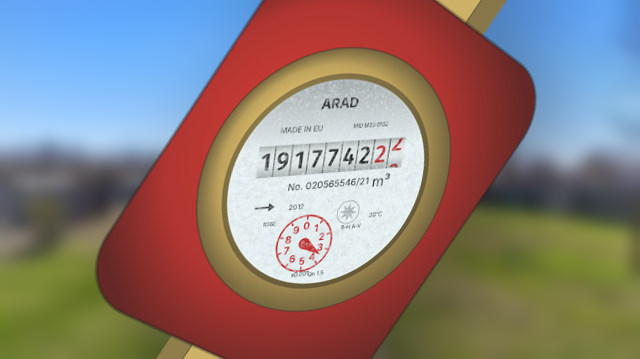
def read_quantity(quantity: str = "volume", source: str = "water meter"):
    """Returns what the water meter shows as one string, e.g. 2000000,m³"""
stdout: 1917742.223,m³
